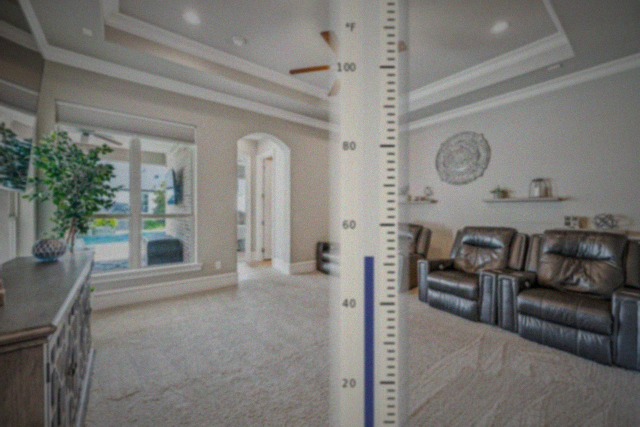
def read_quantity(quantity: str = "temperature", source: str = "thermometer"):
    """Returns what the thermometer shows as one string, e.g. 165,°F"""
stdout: 52,°F
